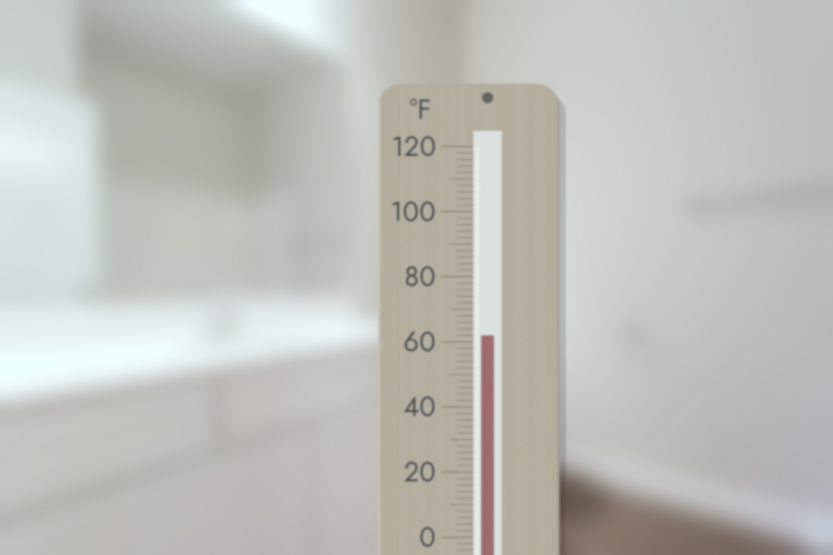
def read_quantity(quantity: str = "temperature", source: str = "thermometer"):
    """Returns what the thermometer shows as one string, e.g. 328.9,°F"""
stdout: 62,°F
